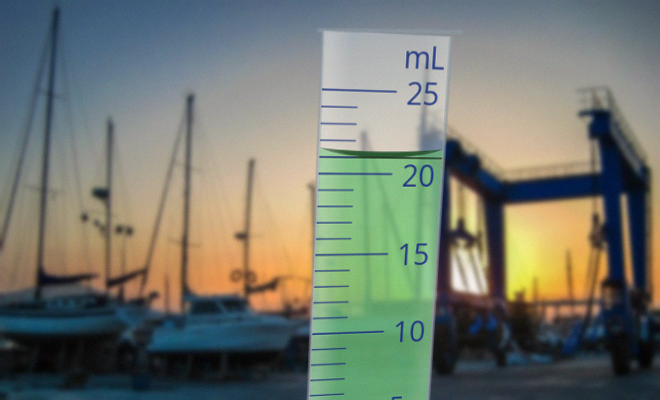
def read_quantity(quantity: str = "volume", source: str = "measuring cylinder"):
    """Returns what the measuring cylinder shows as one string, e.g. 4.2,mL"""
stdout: 21,mL
